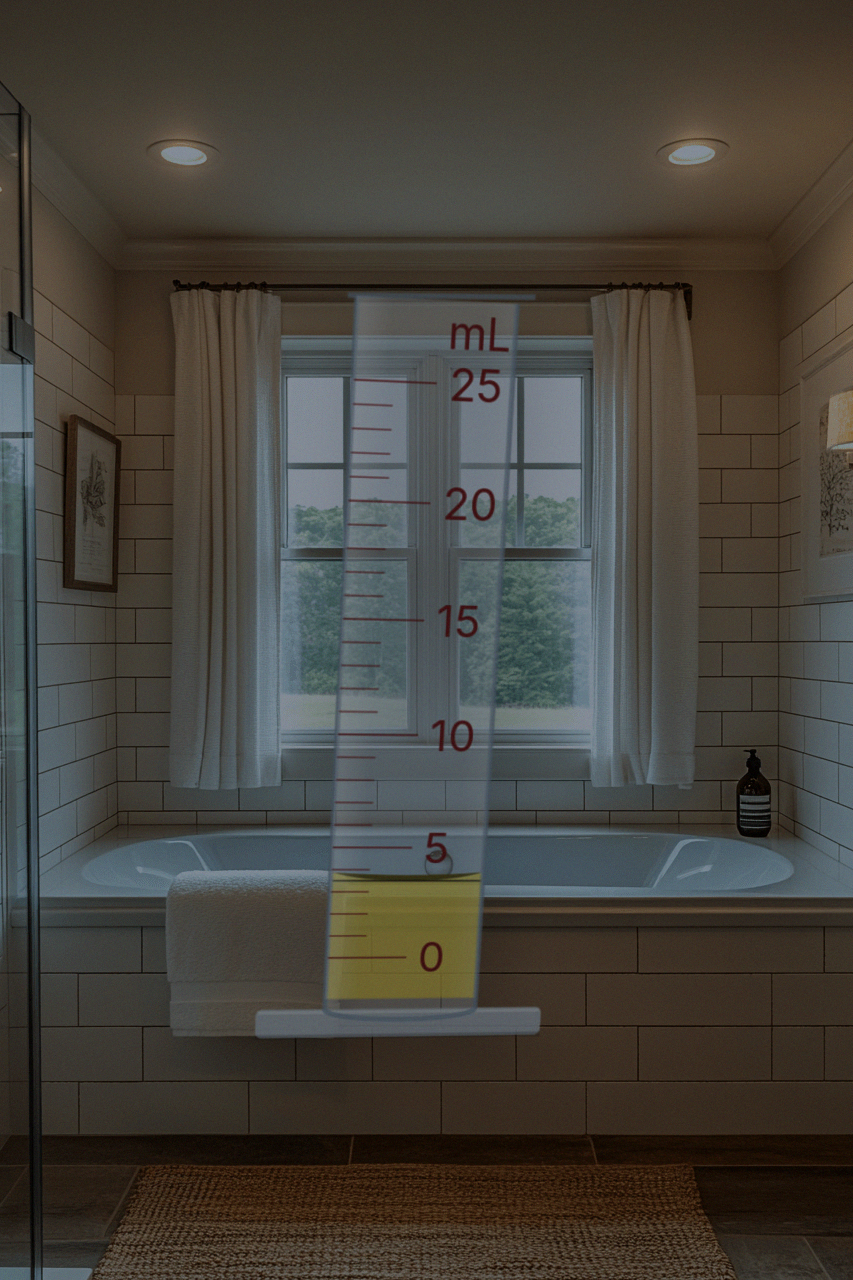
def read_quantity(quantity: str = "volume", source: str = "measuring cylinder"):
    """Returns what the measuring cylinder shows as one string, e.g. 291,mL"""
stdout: 3.5,mL
